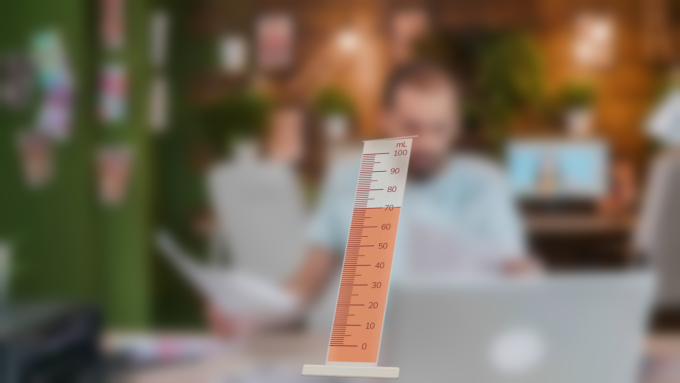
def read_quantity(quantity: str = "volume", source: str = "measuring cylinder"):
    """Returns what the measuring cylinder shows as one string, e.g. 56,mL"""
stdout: 70,mL
